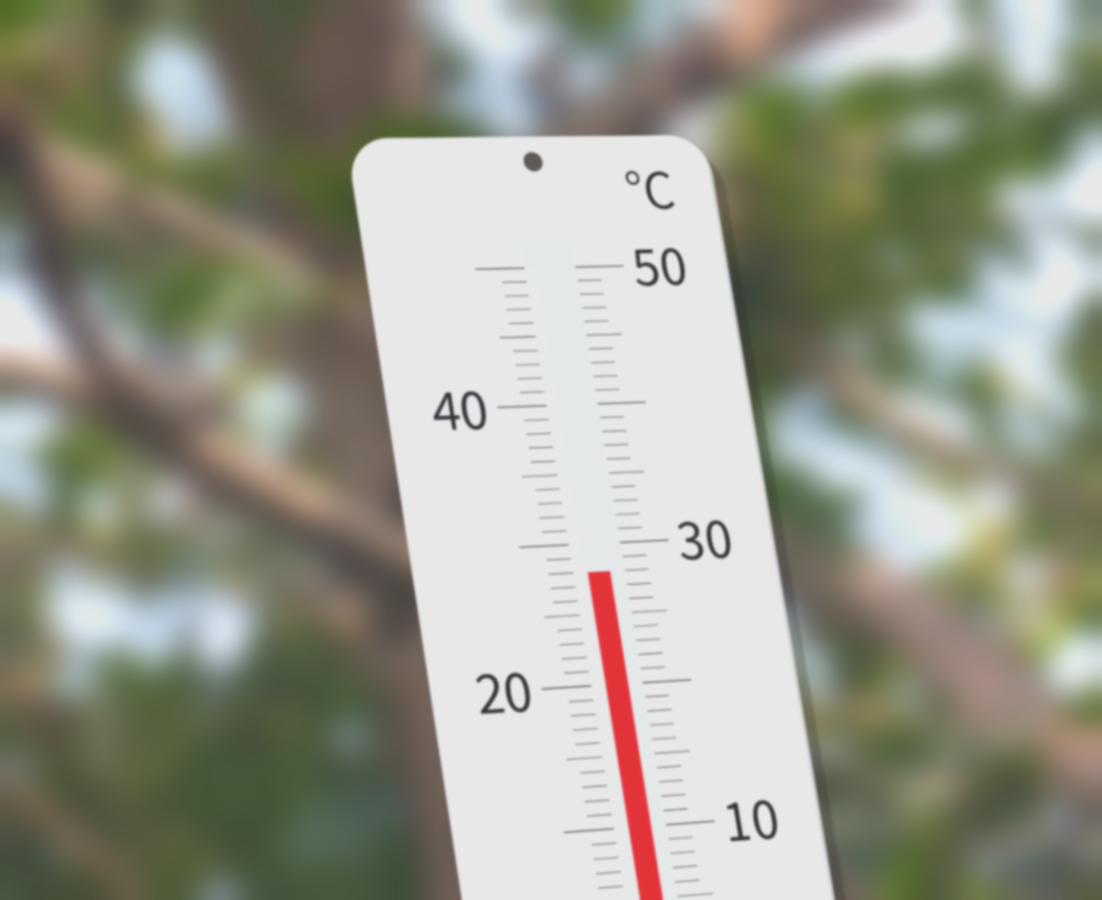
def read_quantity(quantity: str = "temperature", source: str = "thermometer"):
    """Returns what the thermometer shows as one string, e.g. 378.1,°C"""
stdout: 28,°C
